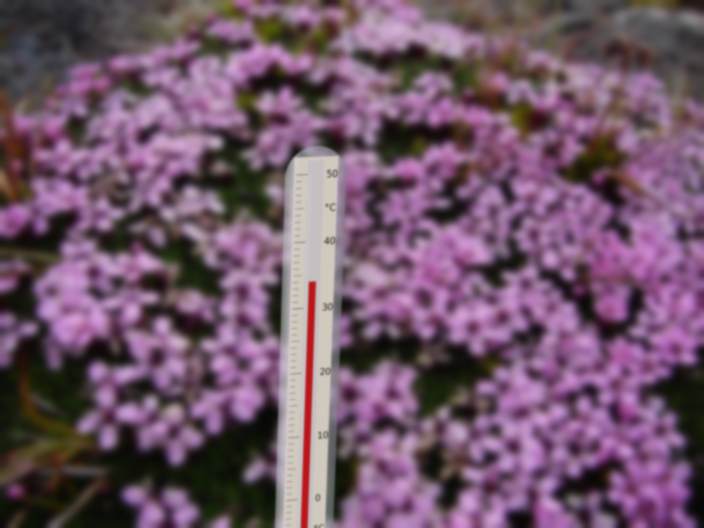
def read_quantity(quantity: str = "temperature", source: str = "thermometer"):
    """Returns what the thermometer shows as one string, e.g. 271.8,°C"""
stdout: 34,°C
